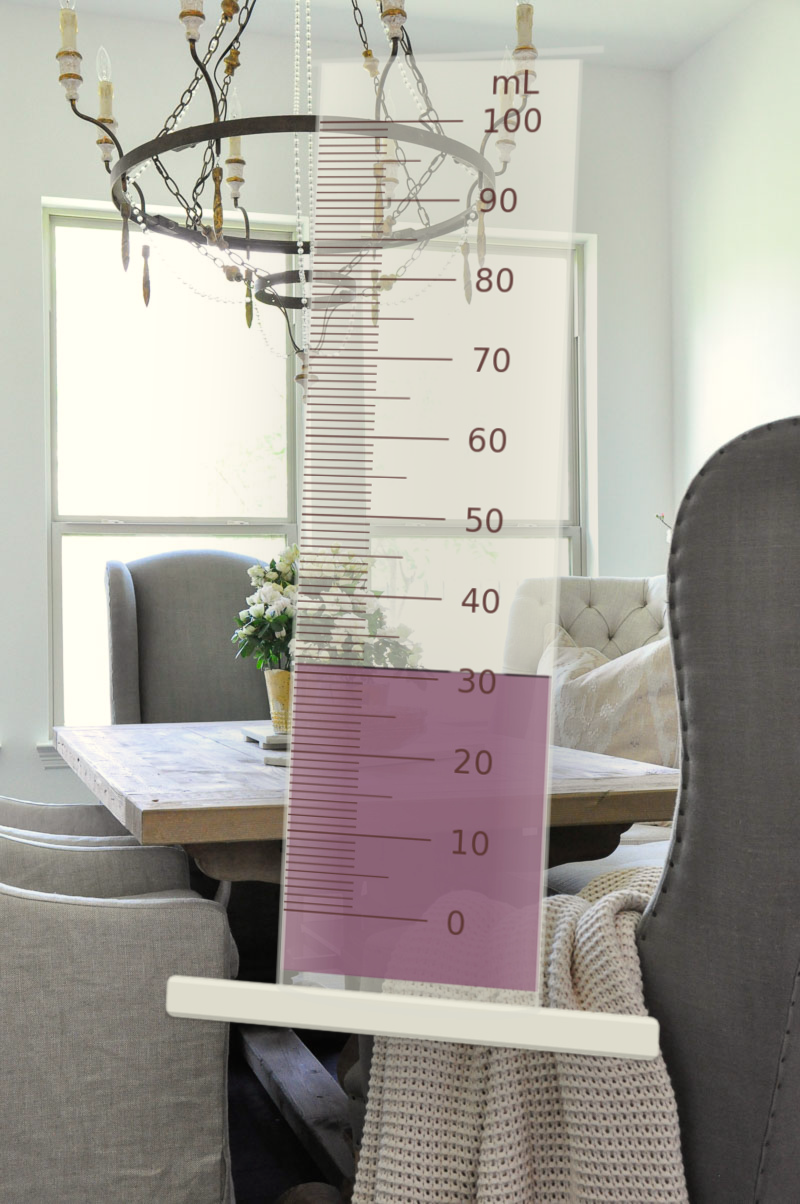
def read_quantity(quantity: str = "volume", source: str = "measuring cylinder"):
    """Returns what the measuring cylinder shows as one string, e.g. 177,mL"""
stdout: 31,mL
